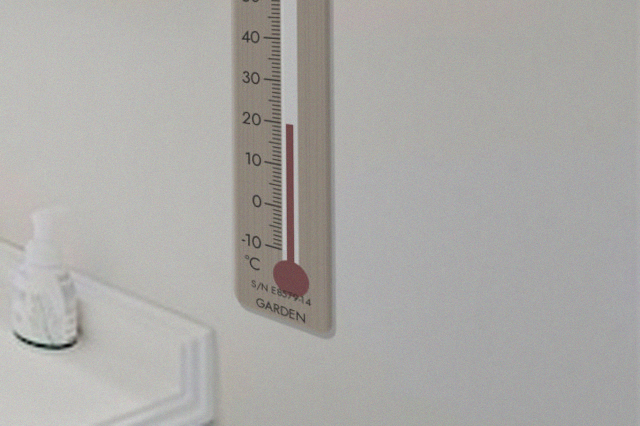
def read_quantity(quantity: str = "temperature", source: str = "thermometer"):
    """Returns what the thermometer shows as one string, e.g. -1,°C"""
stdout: 20,°C
